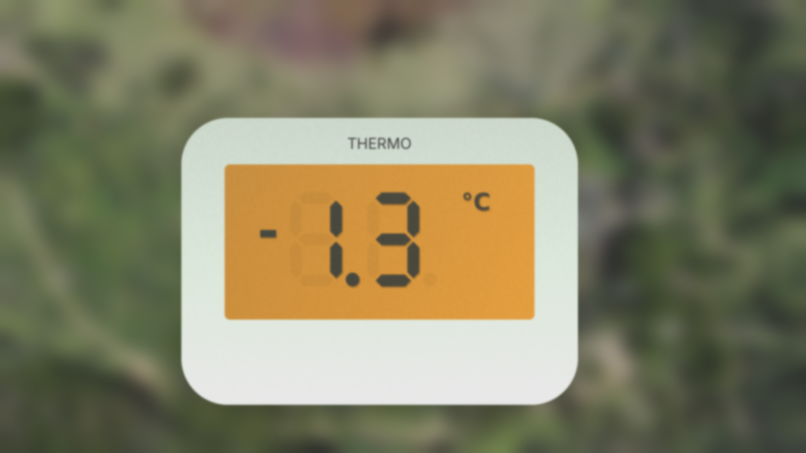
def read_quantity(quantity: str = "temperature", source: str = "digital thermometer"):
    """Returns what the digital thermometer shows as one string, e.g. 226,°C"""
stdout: -1.3,°C
